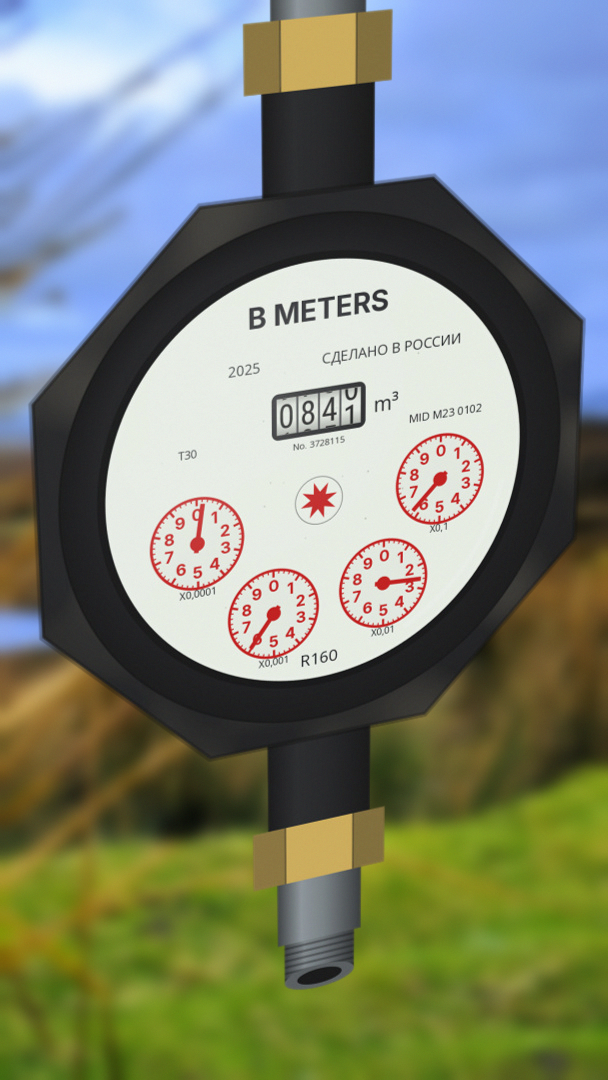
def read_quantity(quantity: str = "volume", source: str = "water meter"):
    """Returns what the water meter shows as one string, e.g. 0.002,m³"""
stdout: 840.6260,m³
